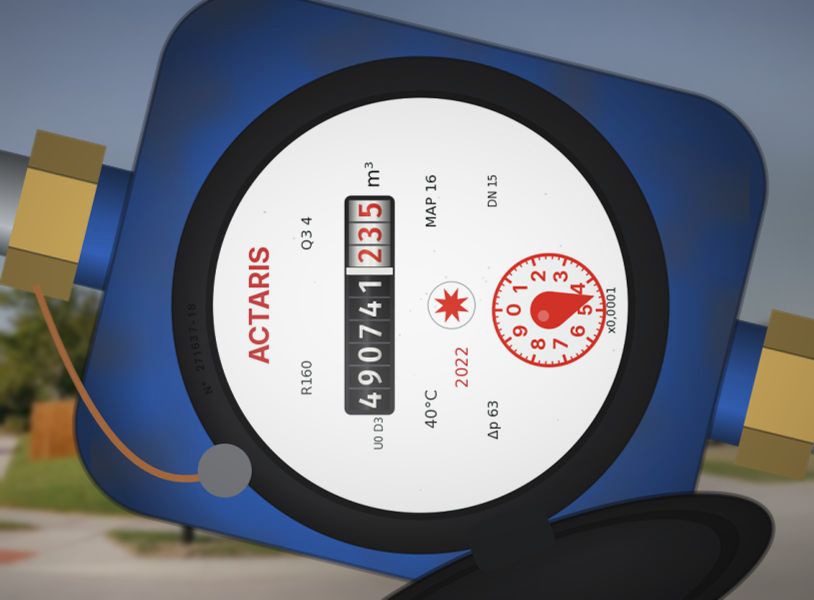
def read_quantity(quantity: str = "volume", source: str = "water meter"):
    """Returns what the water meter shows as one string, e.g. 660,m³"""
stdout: 490741.2354,m³
